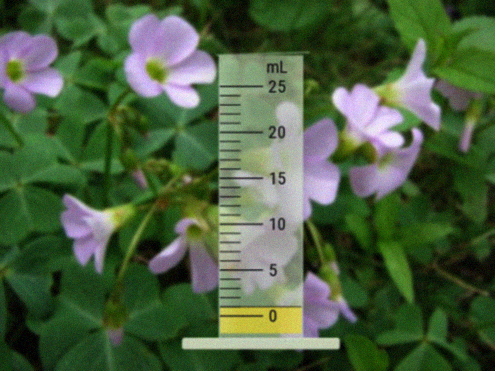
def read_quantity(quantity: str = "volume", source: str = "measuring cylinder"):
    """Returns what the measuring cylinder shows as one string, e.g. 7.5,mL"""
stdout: 1,mL
